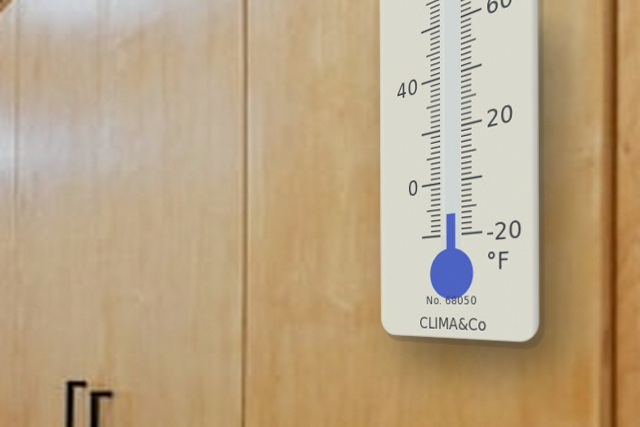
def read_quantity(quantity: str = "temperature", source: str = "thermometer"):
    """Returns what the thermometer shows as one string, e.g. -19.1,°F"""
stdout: -12,°F
